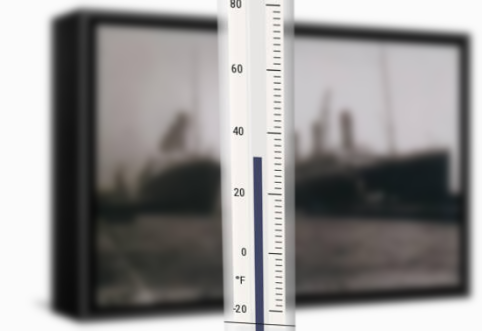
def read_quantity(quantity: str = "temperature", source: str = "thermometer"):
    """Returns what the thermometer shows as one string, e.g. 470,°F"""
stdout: 32,°F
